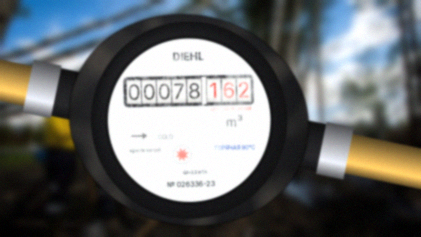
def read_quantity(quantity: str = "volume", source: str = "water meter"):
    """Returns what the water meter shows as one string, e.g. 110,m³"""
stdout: 78.162,m³
